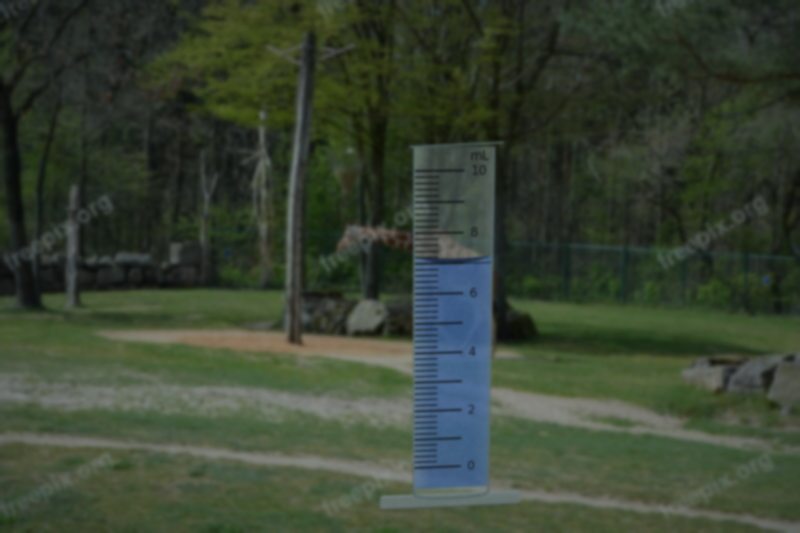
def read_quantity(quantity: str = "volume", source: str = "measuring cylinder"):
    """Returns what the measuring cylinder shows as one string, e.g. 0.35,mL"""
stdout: 7,mL
